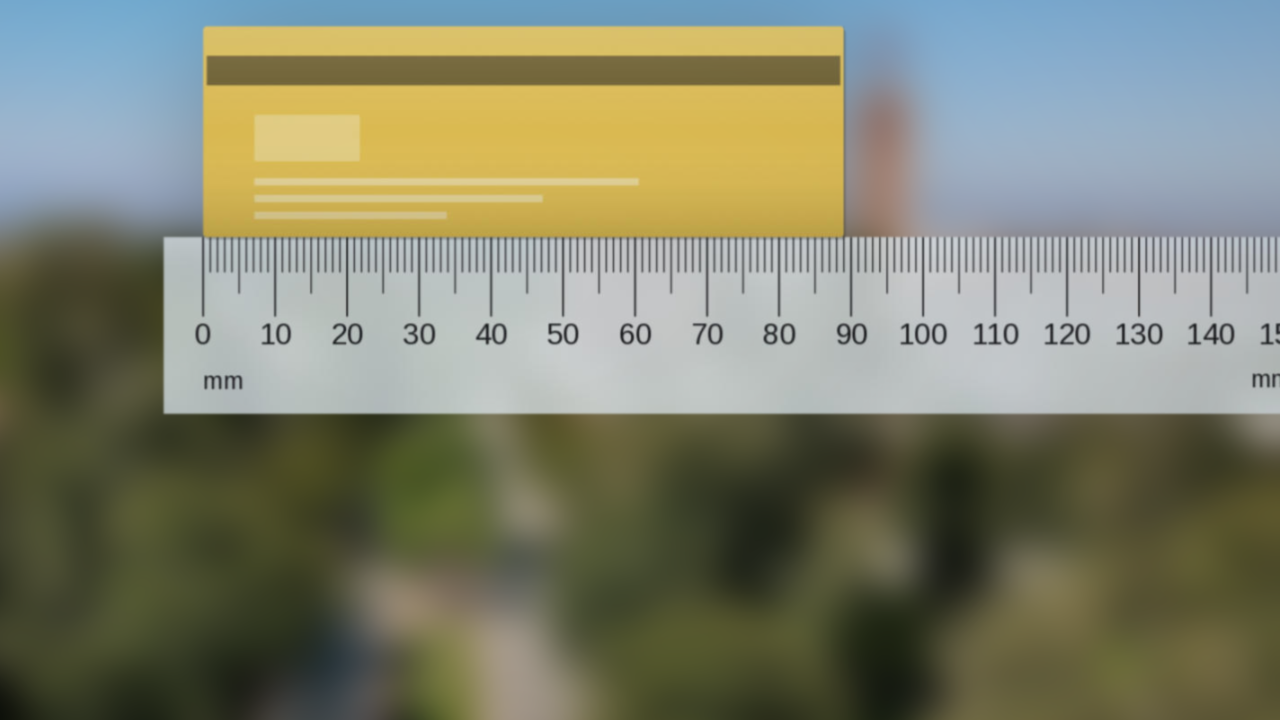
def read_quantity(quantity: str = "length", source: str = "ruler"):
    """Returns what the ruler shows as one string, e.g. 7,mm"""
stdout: 89,mm
